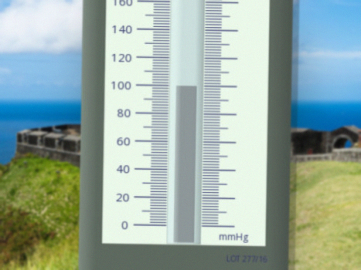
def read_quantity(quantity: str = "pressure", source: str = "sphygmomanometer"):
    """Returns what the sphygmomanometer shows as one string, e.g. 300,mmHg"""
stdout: 100,mmHg
